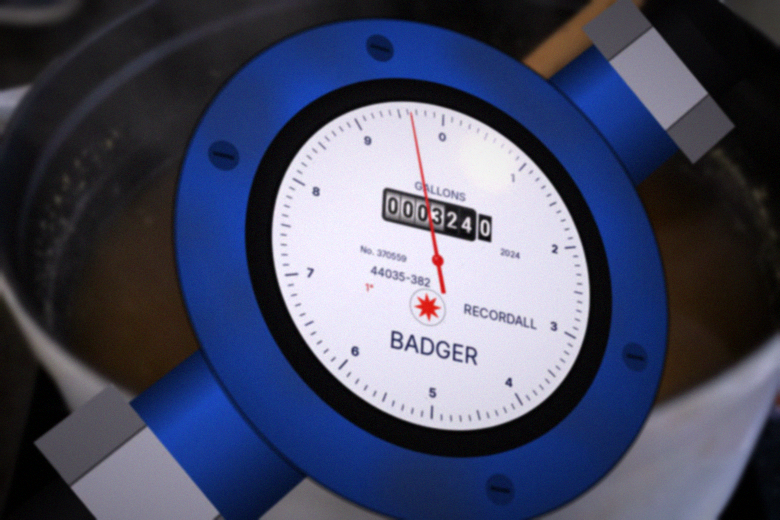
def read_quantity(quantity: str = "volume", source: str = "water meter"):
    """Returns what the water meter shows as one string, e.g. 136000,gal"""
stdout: 3239.6,gal
